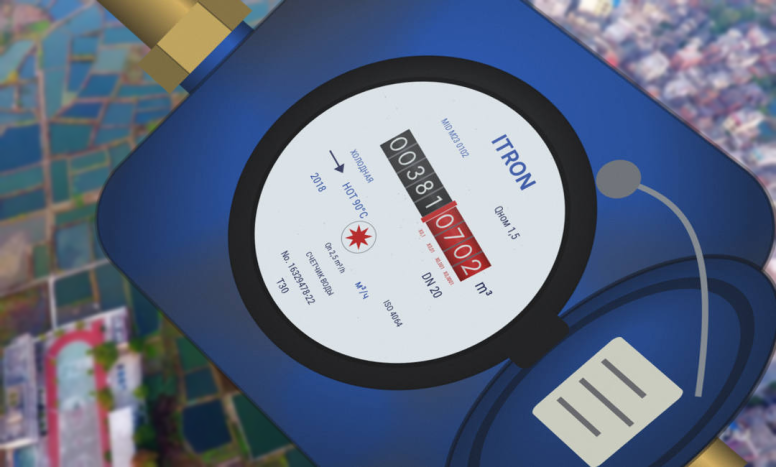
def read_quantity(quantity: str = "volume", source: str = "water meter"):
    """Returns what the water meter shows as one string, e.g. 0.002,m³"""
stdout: 381.0702,m³
